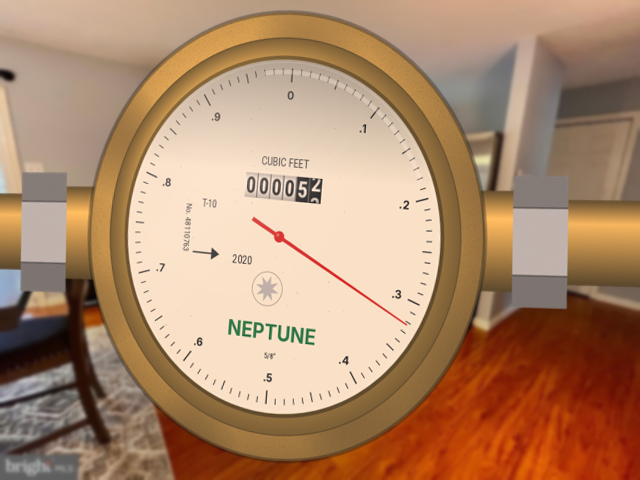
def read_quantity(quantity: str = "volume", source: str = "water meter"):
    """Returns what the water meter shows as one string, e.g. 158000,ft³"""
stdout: 52.32,ft³
